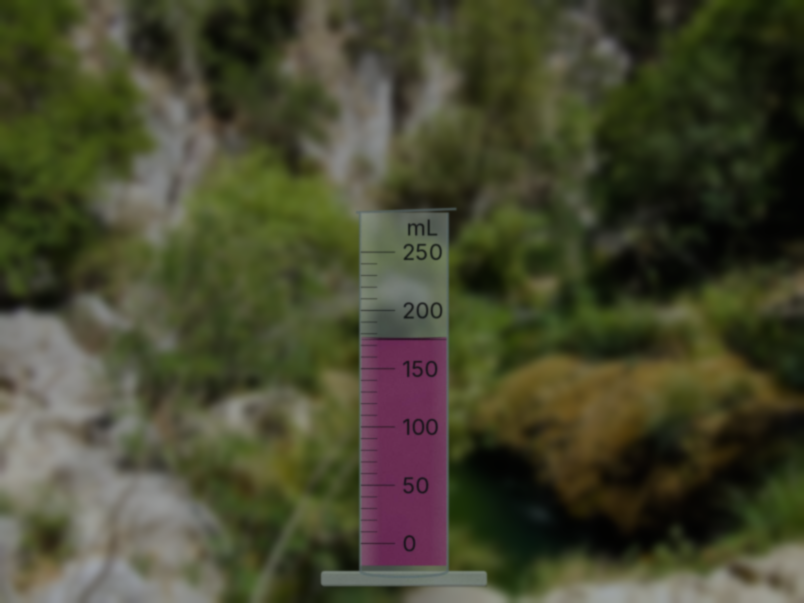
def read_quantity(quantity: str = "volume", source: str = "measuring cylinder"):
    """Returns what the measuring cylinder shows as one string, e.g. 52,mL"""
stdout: 175,mL
